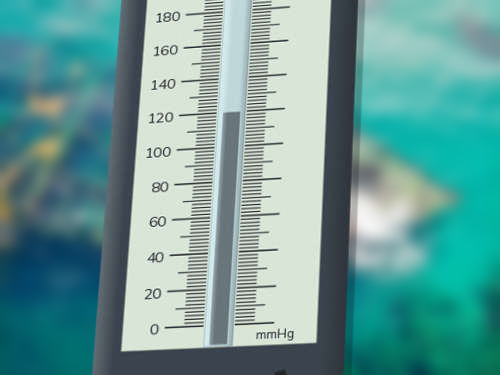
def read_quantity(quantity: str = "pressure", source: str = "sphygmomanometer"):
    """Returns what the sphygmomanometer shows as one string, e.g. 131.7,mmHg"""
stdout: 120,mmHg
